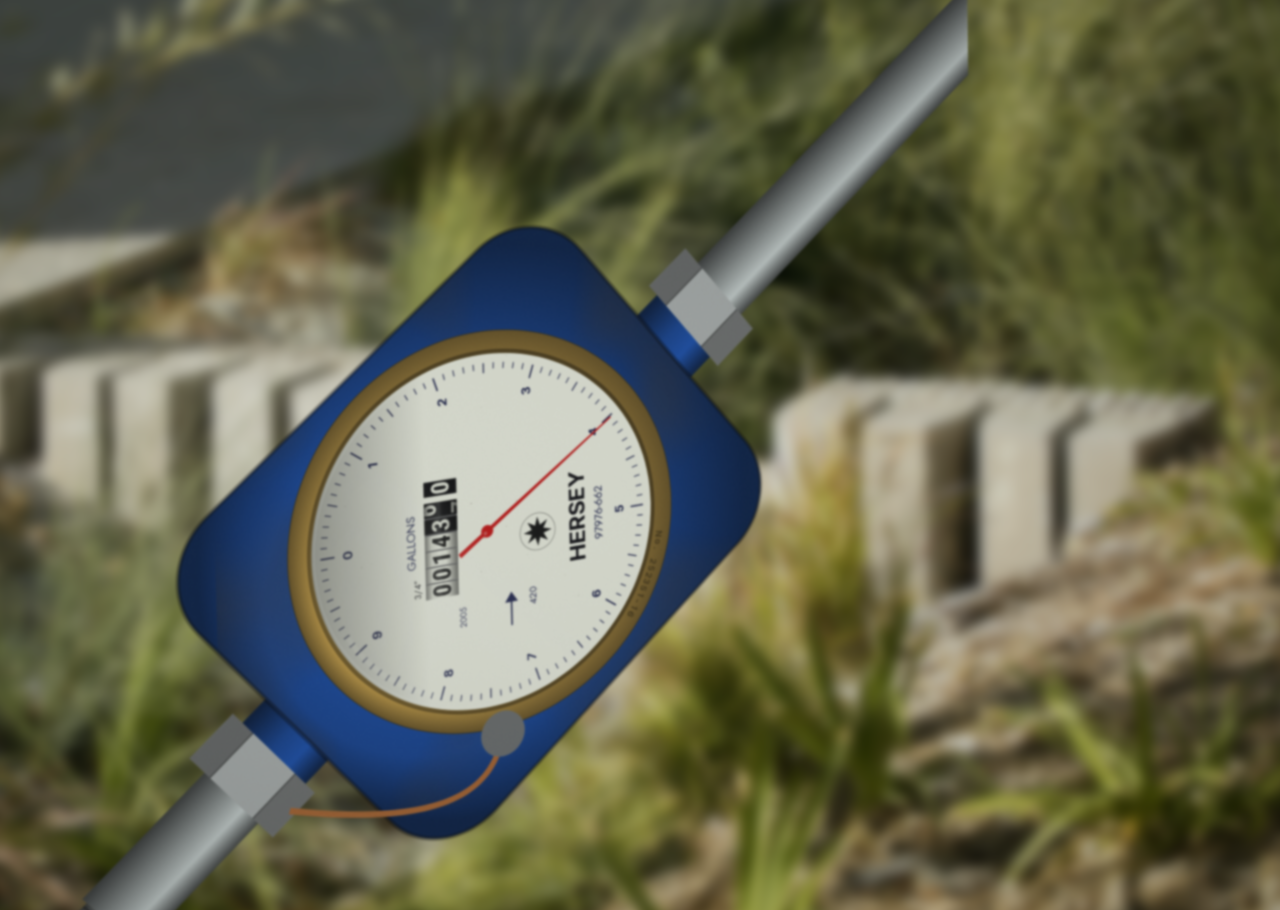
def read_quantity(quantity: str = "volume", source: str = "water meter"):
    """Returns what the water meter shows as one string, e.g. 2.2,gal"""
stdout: 14364.0,gal
